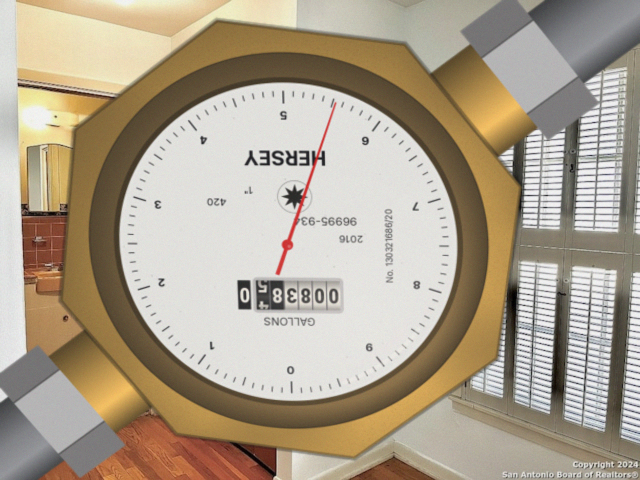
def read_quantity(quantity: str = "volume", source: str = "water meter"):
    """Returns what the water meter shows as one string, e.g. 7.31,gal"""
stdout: 83845.5,gal
